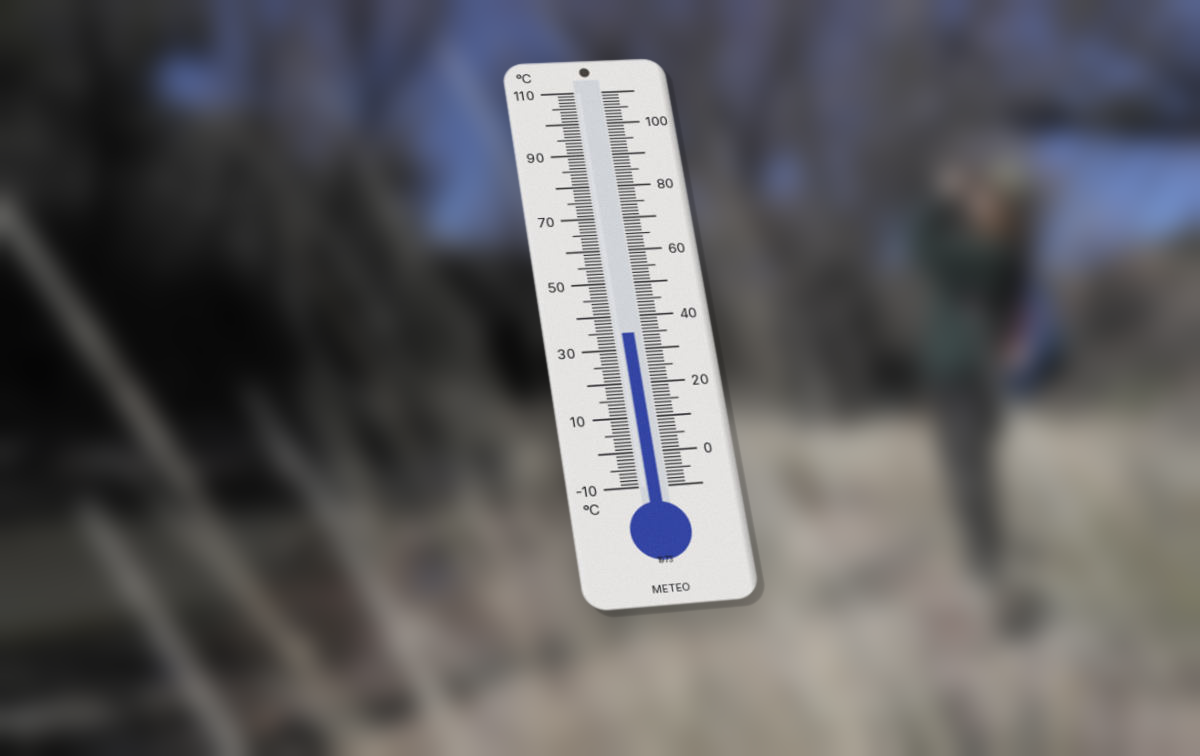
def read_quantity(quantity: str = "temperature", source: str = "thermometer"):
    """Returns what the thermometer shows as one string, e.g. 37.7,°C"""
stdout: 35,°C
